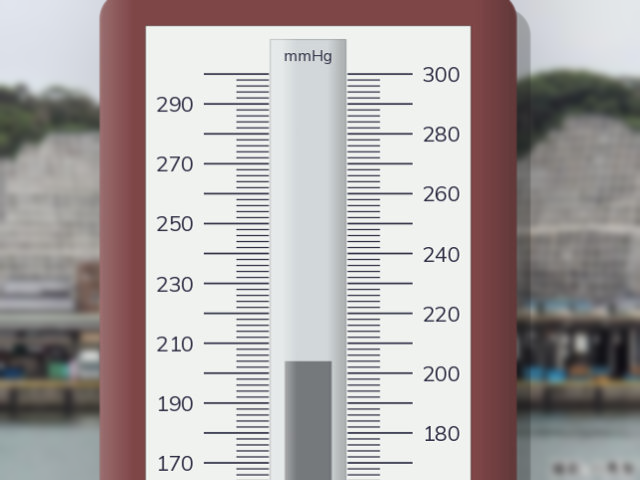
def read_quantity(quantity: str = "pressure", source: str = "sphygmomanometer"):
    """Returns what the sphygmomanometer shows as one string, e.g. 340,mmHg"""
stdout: 204,mmHg
